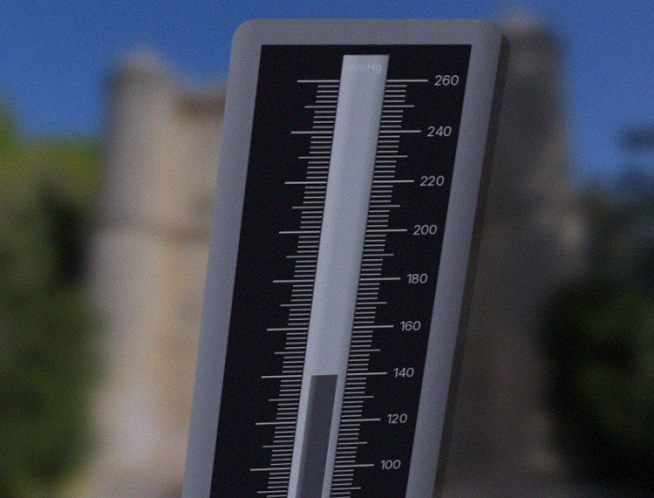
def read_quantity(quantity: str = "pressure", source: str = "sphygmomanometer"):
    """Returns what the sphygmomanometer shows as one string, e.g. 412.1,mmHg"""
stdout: 140,mmHg
